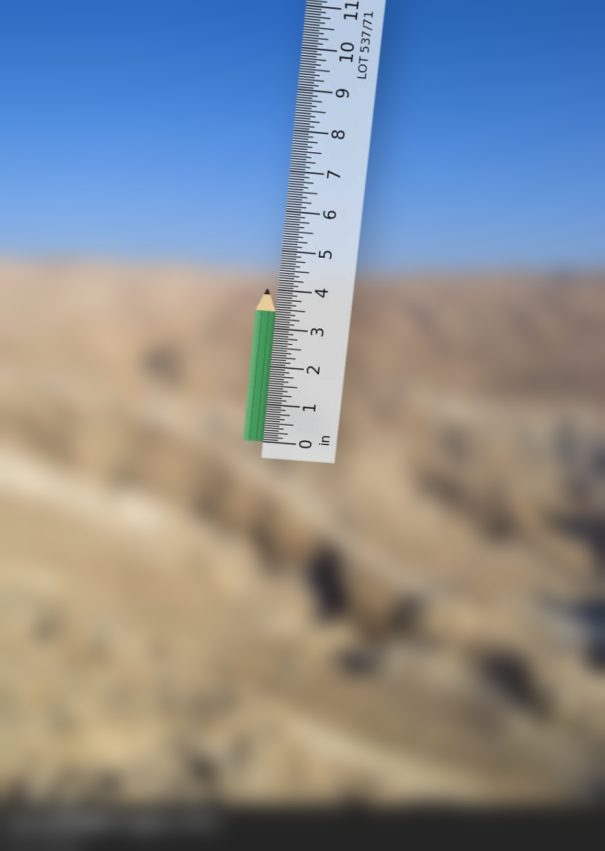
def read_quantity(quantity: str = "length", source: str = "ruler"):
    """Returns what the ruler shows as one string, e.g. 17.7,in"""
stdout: 4,in
